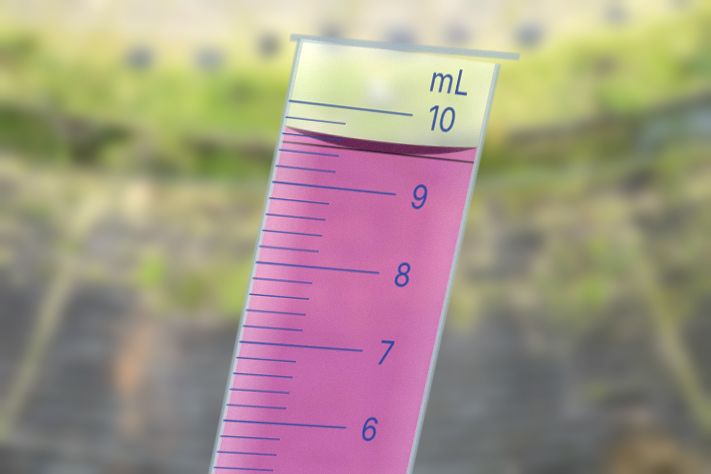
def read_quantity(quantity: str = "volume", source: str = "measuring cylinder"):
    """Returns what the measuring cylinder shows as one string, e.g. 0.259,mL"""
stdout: 9.5,mL
